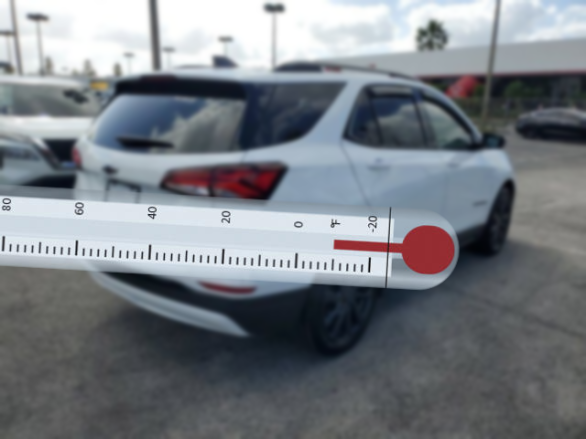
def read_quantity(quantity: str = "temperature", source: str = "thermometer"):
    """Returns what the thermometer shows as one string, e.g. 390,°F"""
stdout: -10,°F
